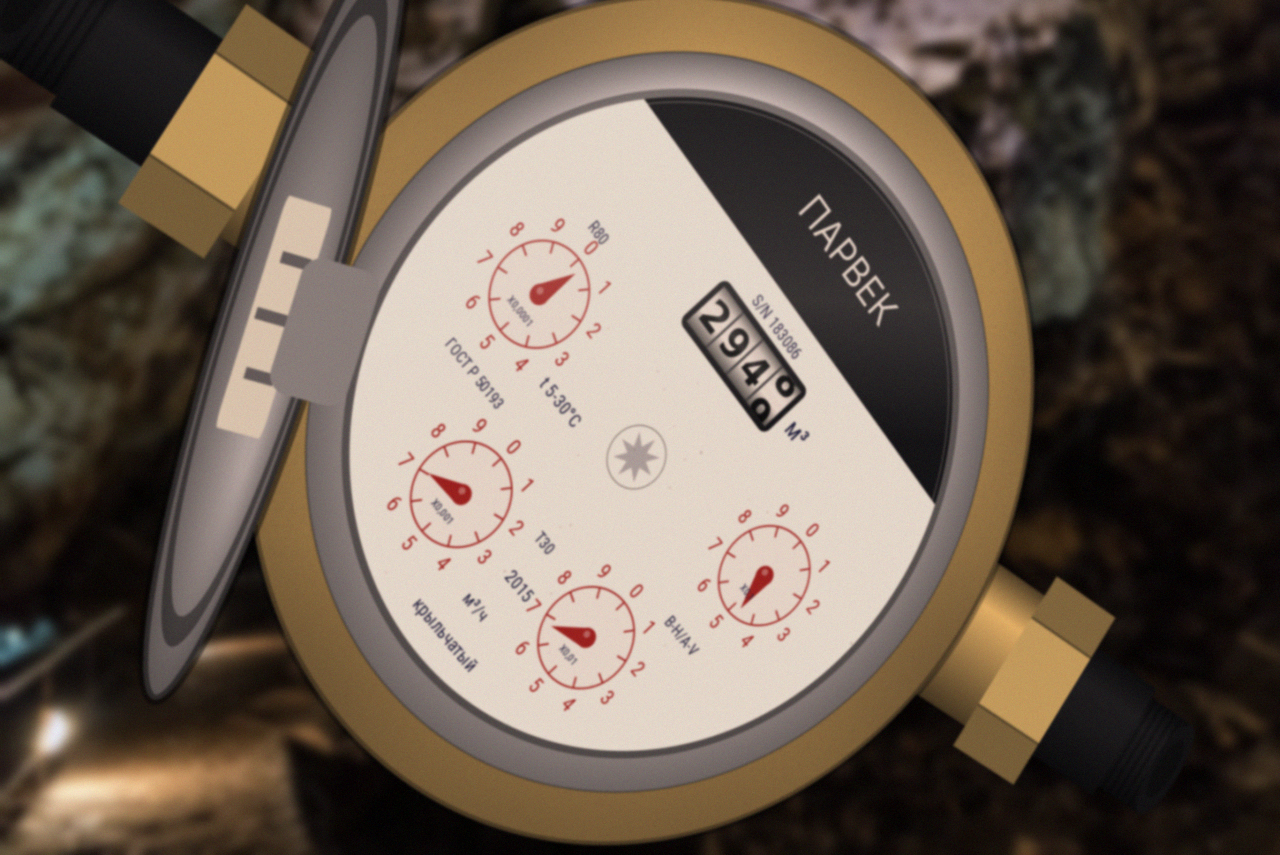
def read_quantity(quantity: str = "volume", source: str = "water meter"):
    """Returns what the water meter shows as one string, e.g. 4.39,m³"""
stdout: 2948.4670,m³
